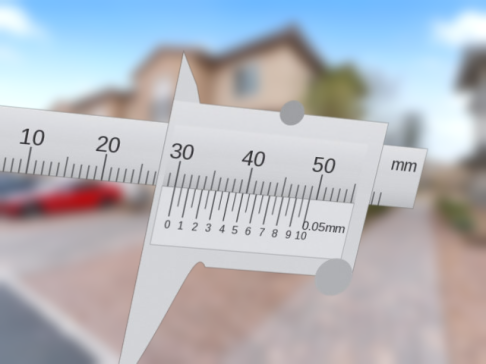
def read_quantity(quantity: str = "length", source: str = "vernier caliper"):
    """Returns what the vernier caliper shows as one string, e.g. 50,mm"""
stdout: 30.0,mm
